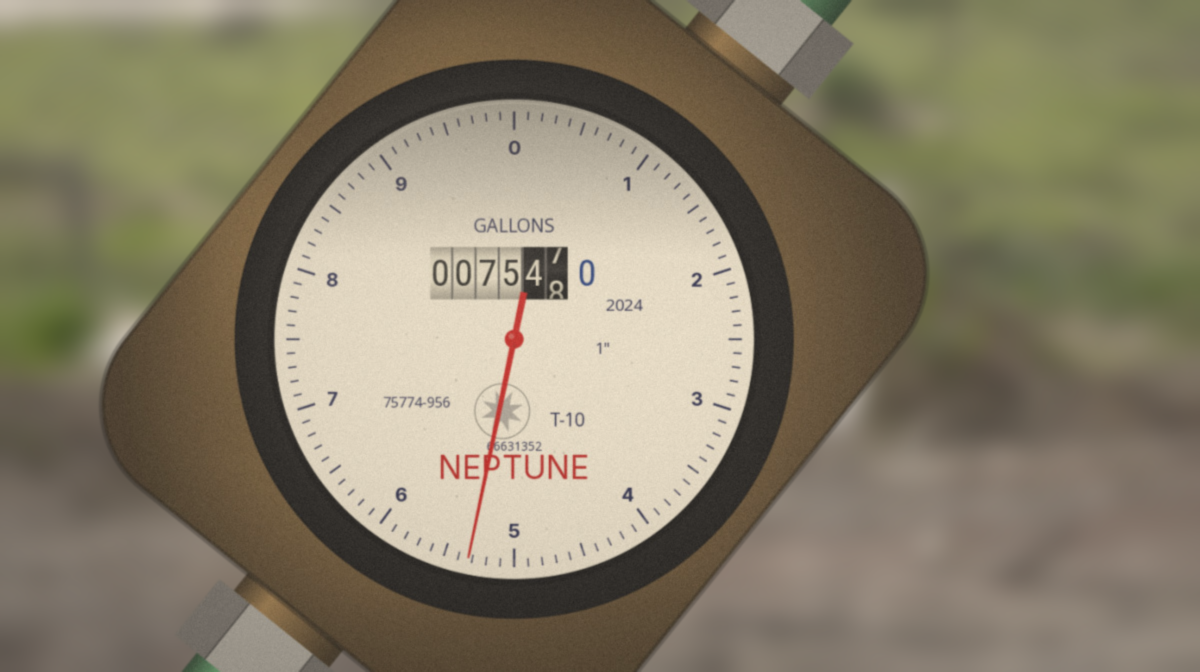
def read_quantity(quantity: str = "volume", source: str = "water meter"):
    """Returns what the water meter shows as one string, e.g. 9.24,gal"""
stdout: 75475.3,gal
